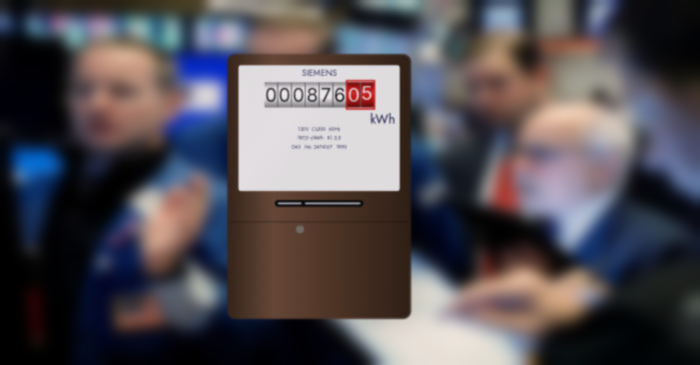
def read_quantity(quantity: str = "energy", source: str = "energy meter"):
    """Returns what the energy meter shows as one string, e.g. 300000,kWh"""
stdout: 876.05,kWh
